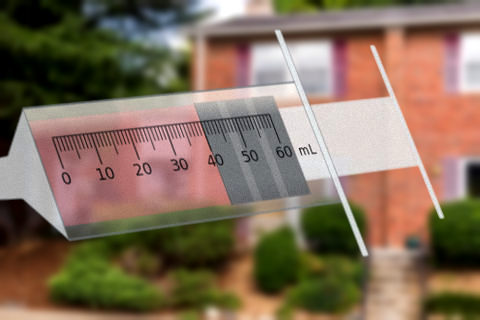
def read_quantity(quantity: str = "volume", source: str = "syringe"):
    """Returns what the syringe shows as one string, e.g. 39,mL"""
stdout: 40,mL
